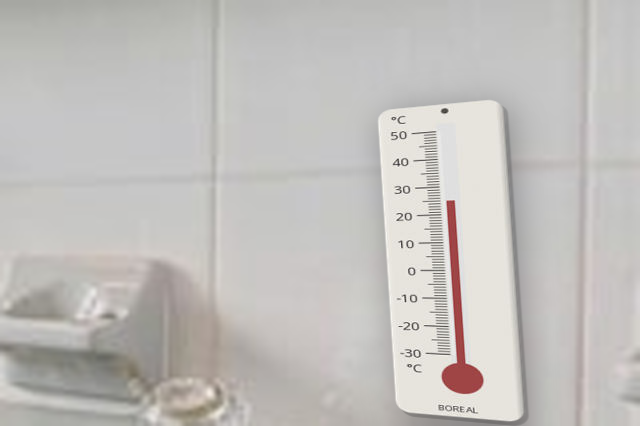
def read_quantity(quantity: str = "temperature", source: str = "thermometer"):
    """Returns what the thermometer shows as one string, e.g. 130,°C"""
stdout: 25,°C
